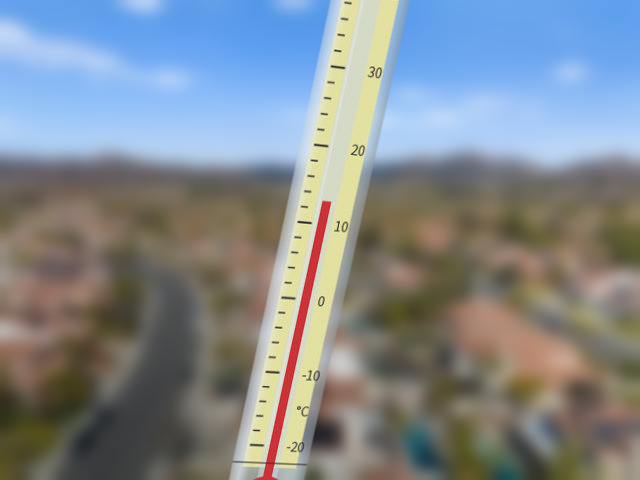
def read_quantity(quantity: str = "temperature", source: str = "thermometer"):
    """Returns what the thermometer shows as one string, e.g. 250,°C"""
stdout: 13,°C
